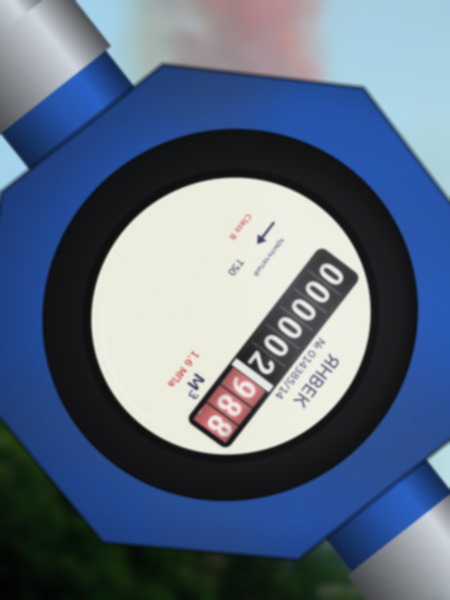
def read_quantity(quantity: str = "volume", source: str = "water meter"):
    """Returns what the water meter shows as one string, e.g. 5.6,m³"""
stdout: 2.988,m³
